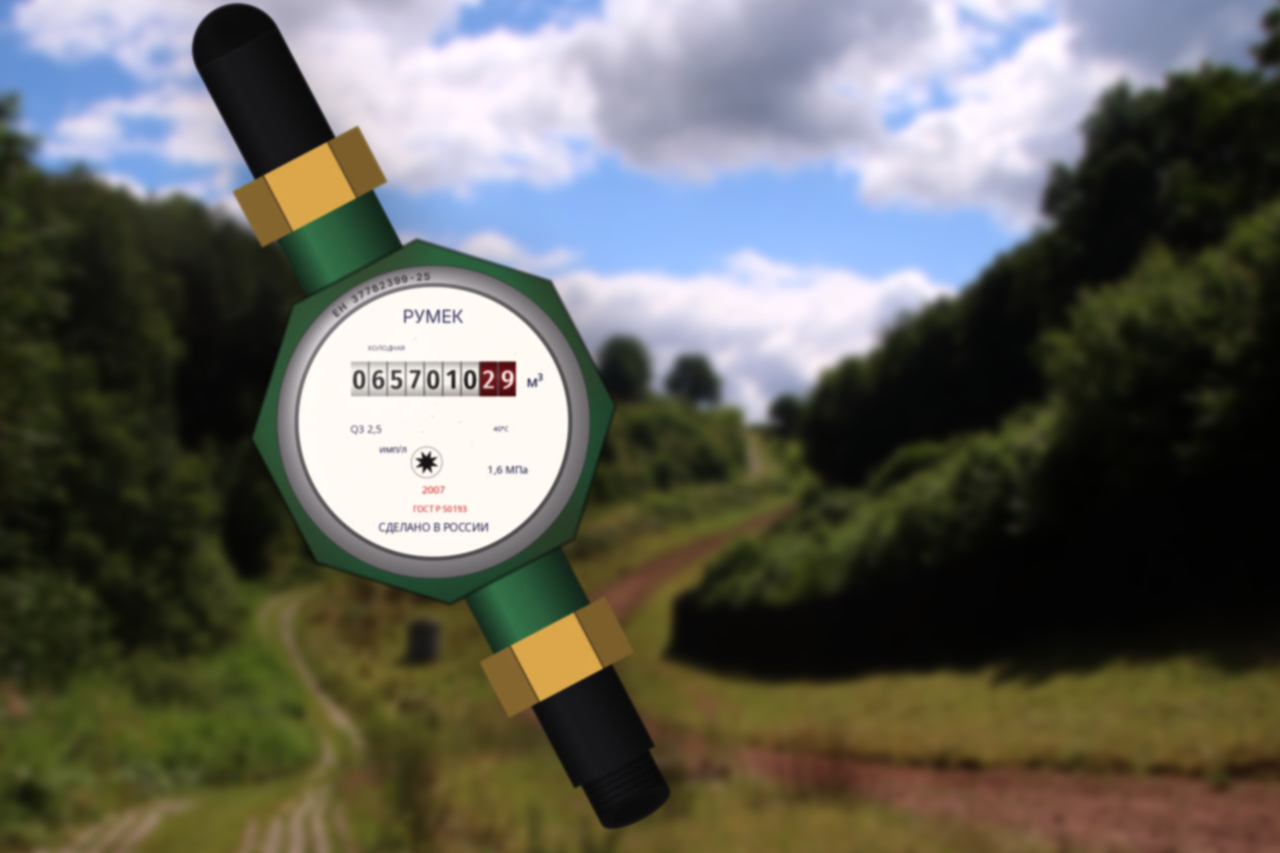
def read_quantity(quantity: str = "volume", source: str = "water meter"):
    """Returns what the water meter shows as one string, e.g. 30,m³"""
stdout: 657010.29,m³
